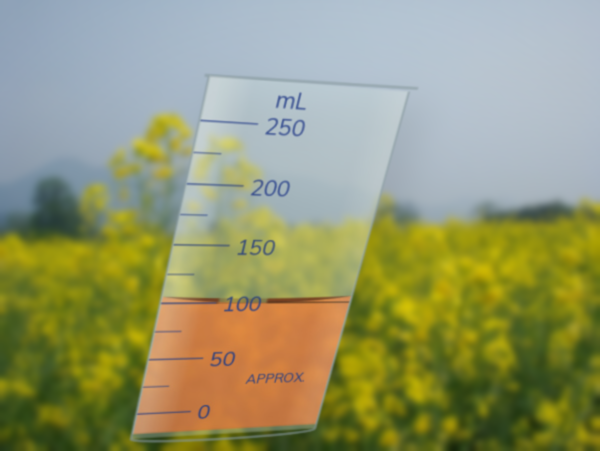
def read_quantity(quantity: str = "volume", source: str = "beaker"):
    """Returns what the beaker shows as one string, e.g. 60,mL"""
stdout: 100,mL
